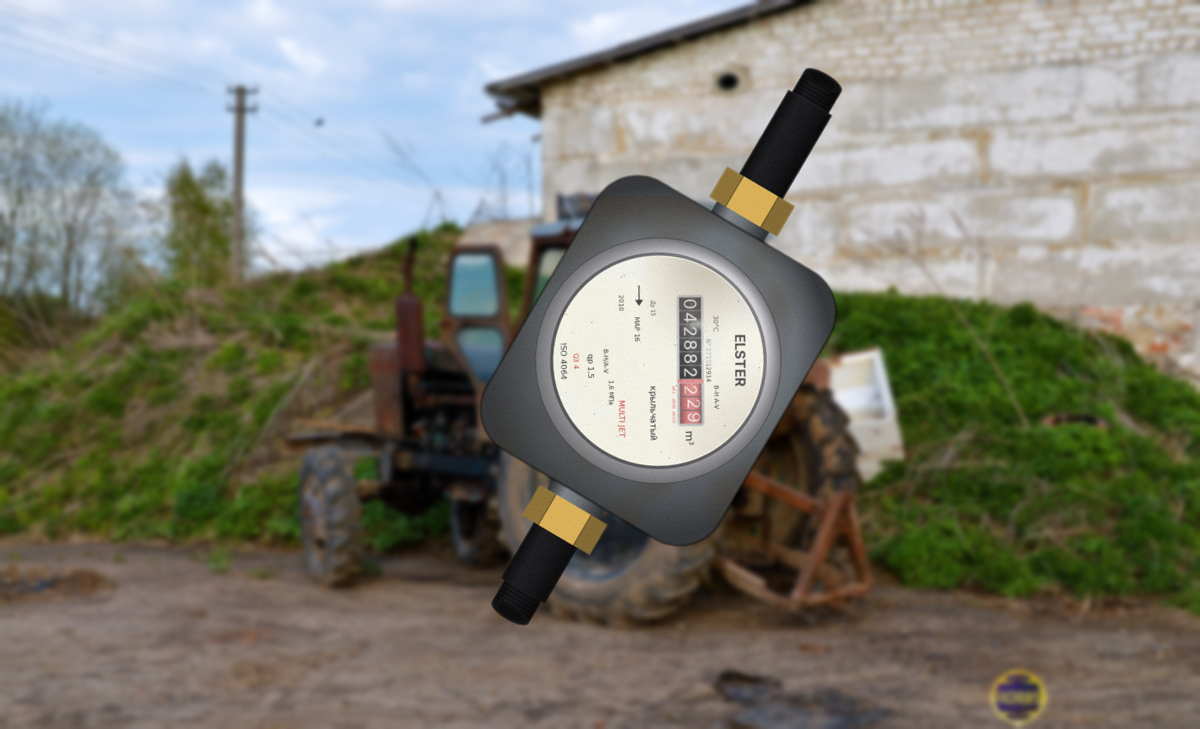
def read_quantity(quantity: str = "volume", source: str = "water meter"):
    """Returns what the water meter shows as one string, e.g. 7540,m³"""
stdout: 42882.229,m³
